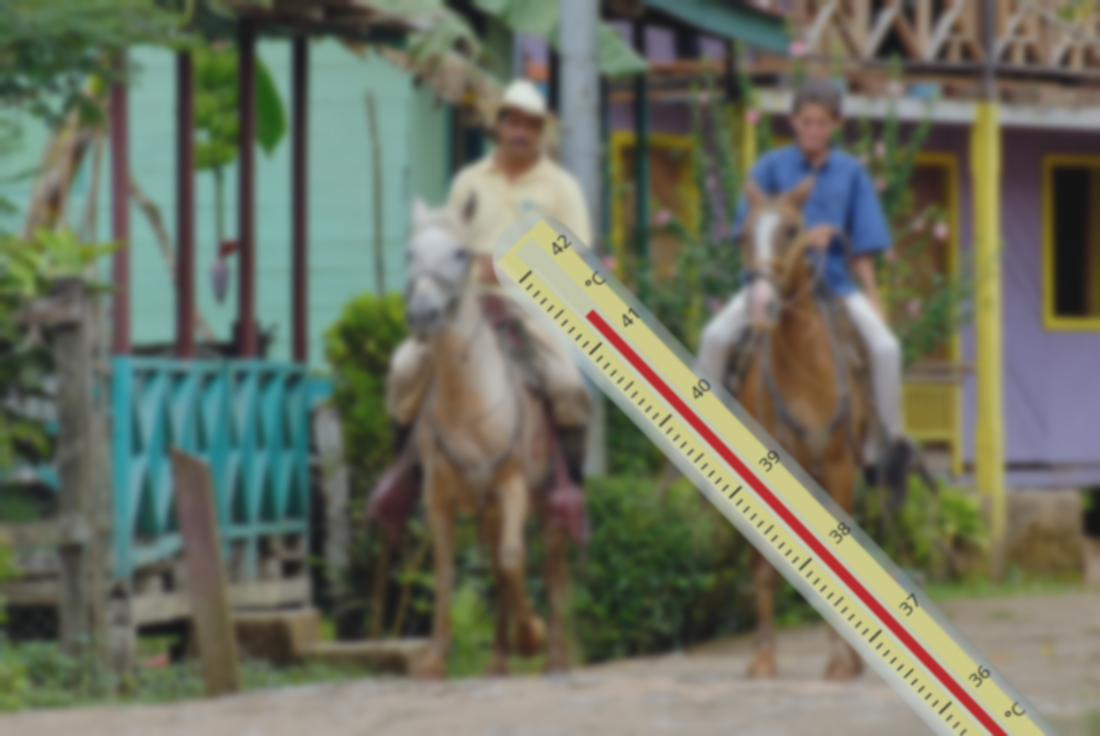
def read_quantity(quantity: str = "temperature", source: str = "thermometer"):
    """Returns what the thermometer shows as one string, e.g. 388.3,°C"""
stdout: 41.3,°C
